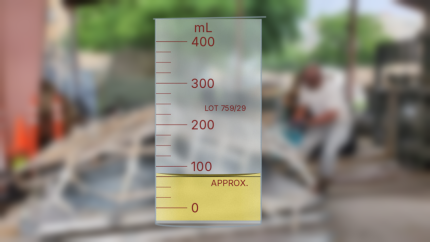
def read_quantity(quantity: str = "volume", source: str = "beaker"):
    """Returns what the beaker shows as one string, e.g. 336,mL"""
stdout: 75,mL
